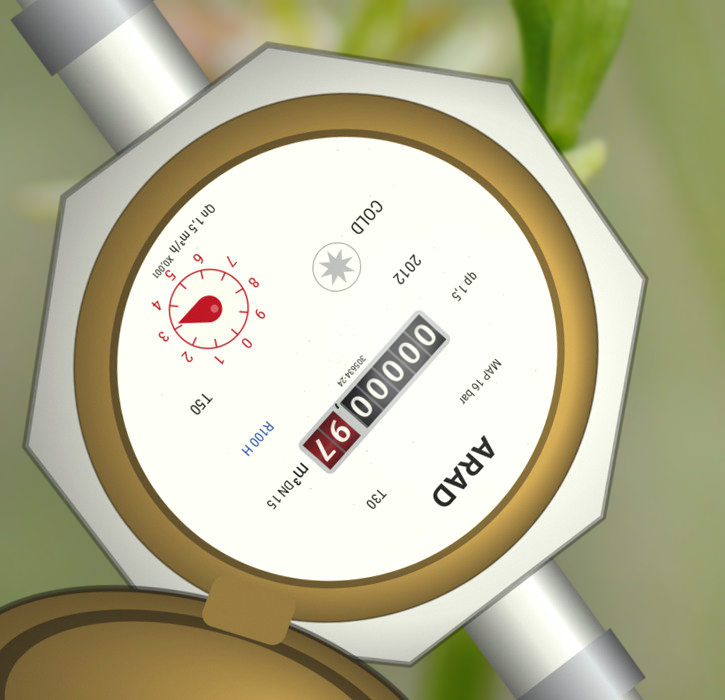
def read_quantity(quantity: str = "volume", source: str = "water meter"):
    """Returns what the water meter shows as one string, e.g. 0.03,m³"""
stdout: 0.973,m³
